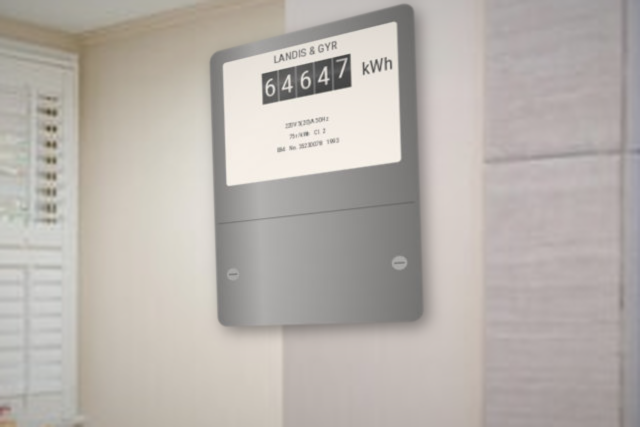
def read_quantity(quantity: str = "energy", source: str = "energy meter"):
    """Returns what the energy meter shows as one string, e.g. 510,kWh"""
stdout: 64647,kWh
